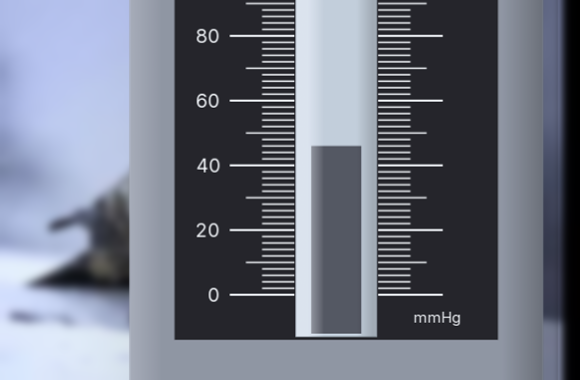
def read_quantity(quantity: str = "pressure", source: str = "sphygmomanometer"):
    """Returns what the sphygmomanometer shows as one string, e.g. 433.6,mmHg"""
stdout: 46,mmHg
